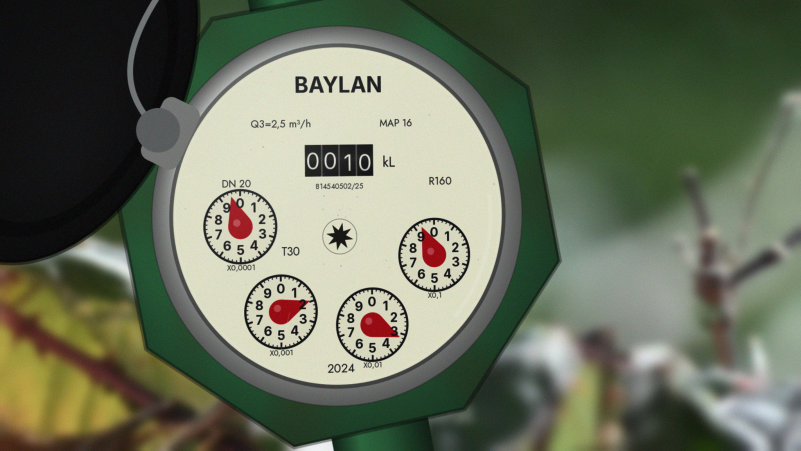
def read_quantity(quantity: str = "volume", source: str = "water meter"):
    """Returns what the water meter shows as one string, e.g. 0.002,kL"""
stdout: 9.9319,kL
